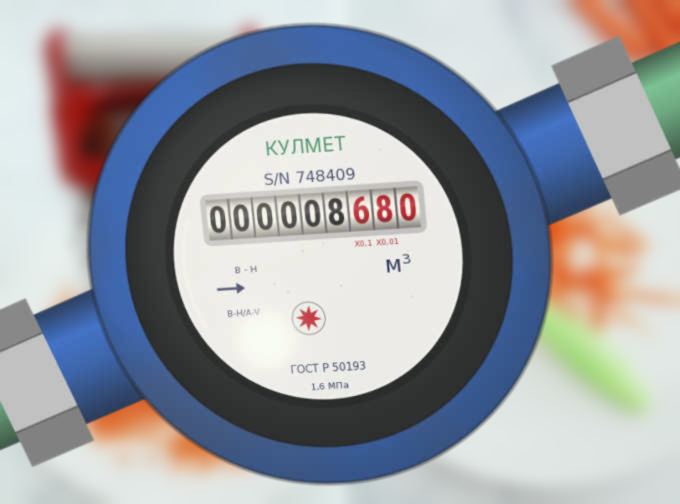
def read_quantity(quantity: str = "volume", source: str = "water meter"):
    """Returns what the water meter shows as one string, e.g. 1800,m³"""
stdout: 8.680,m³
